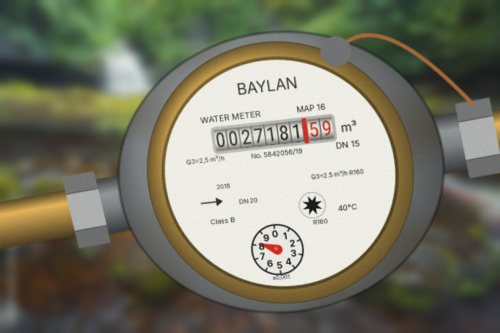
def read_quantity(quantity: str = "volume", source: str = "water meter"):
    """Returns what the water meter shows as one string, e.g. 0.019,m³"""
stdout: 27181.598,m³
